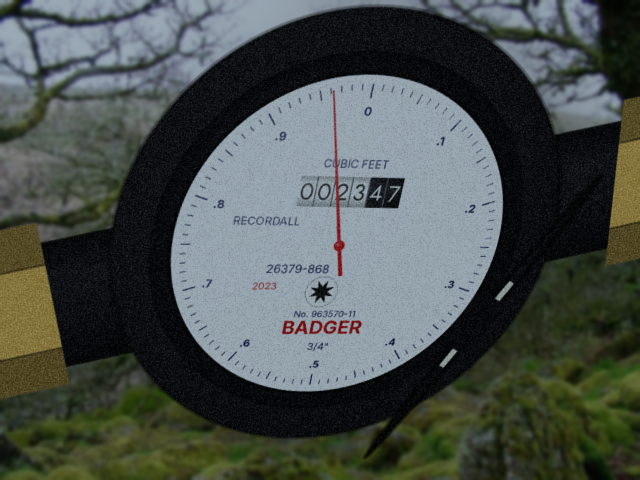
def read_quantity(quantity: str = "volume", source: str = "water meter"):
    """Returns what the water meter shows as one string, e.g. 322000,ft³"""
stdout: 2346.96,ft³
